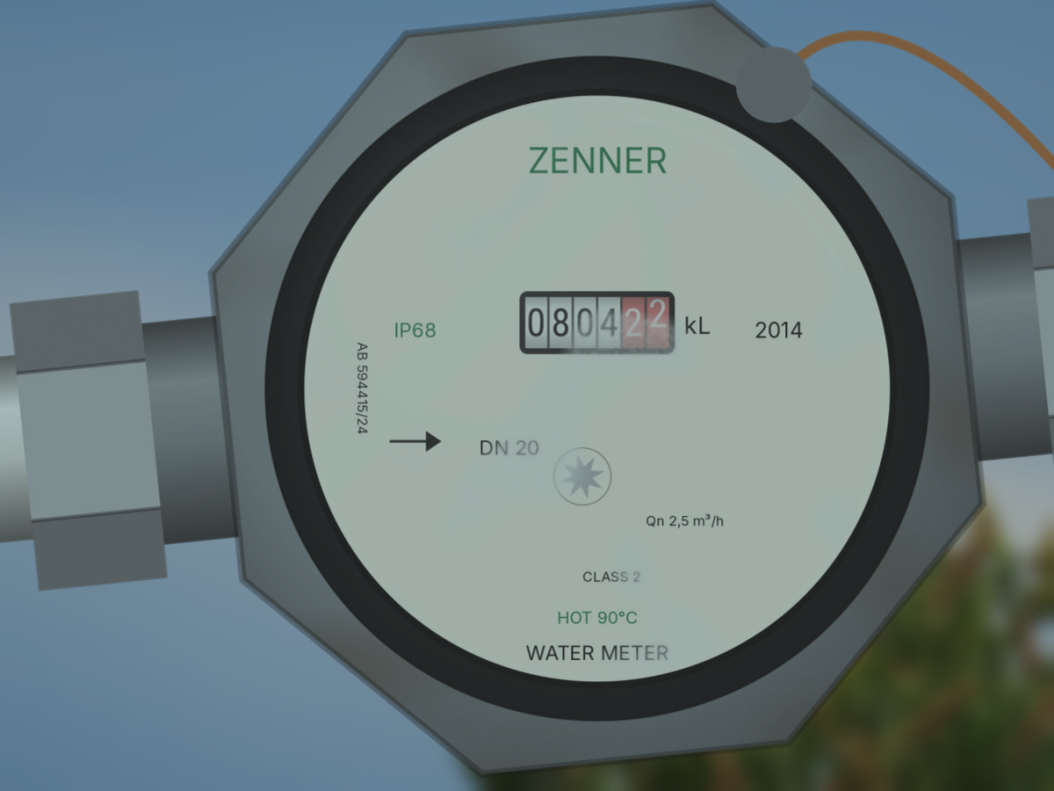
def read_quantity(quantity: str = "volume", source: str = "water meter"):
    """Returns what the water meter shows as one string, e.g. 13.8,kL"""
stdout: 804.22,kL
